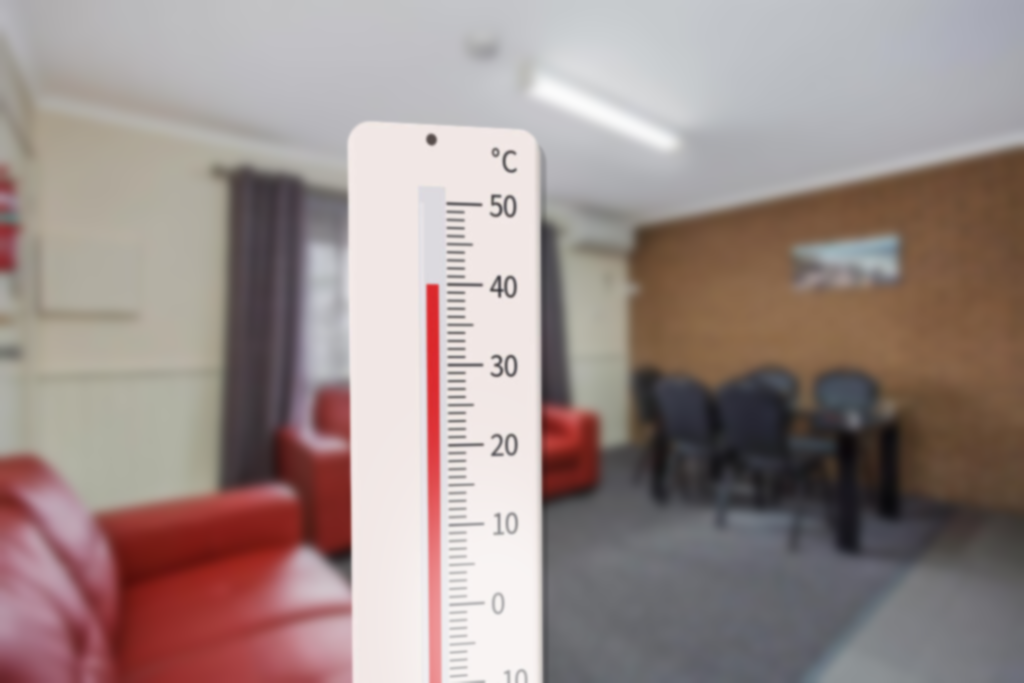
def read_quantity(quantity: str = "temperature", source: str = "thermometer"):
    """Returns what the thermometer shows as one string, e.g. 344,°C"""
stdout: 40,°C
